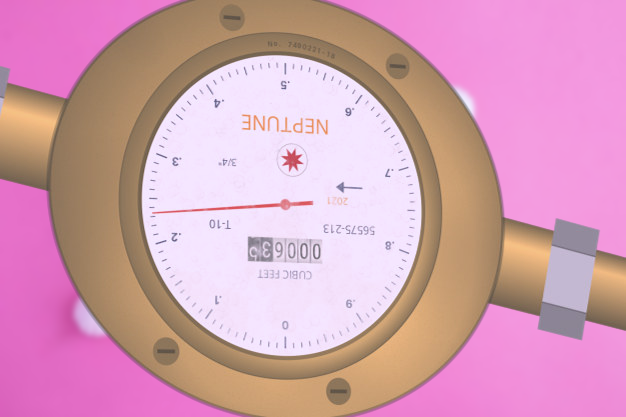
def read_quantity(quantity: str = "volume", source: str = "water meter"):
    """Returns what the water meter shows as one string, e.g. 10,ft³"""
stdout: 635.23,ft³
